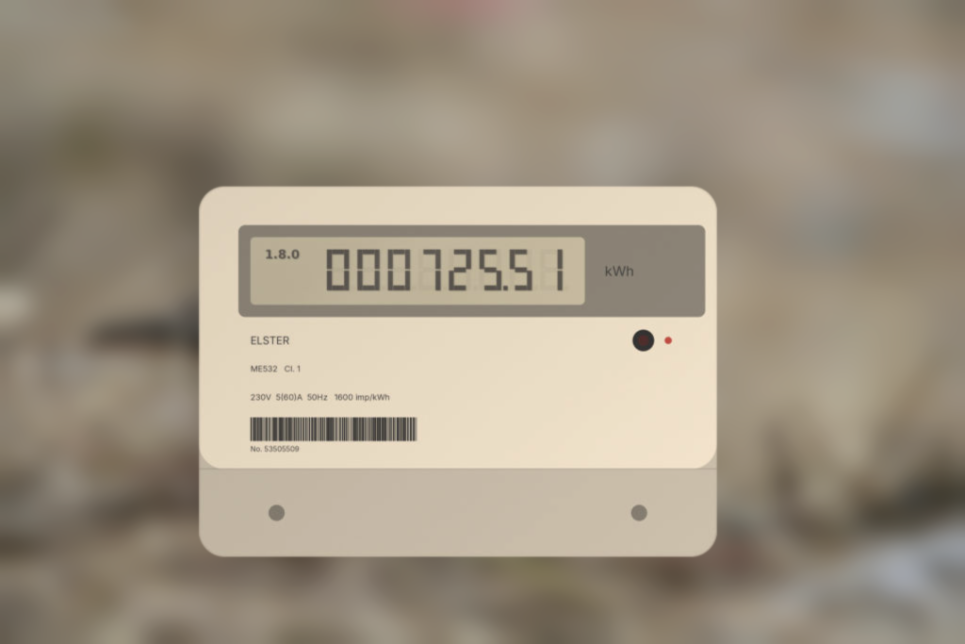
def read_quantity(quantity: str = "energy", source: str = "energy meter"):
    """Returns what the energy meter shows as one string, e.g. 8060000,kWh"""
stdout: 725.51,kWh
